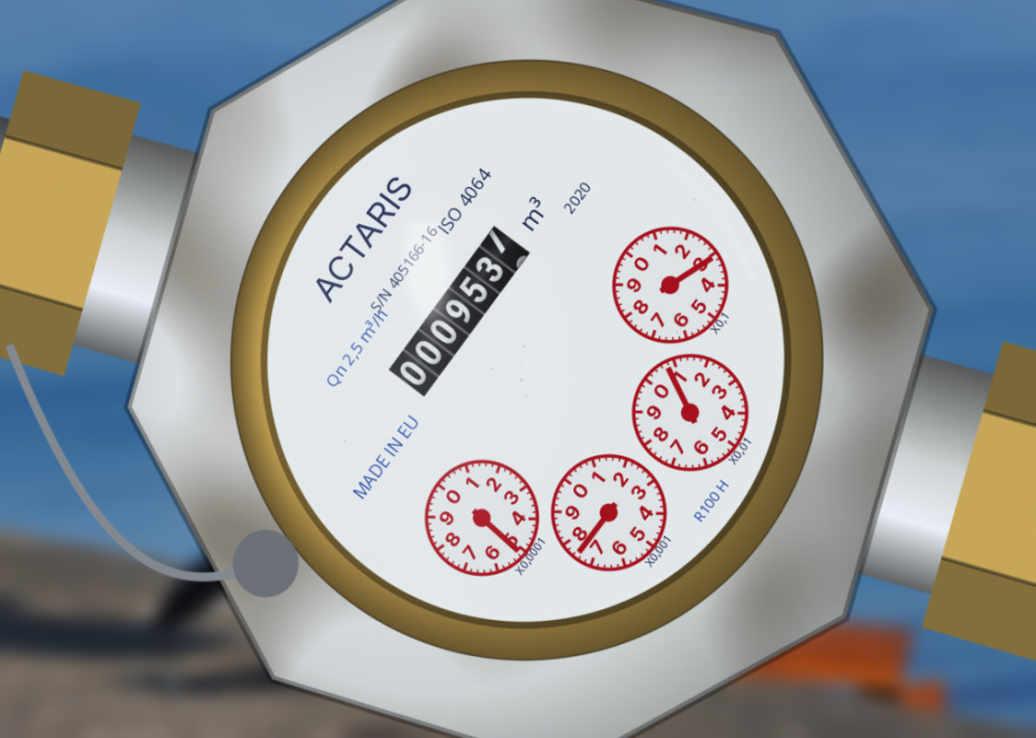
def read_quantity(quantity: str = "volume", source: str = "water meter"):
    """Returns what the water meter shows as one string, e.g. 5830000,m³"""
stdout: 9537.3075,m³
